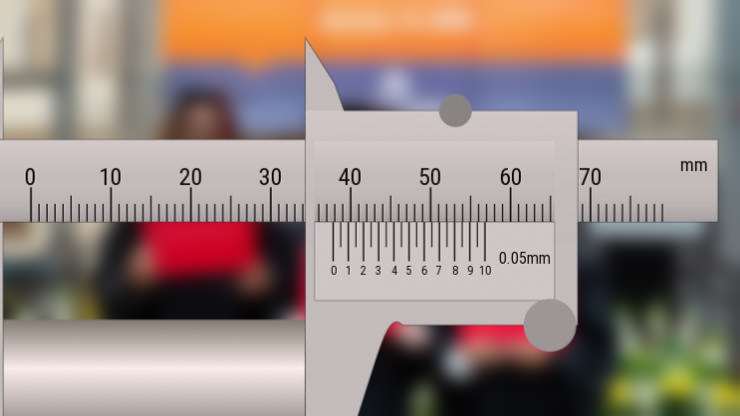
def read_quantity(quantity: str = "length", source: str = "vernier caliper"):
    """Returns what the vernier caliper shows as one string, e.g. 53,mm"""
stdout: 37.8,mm
